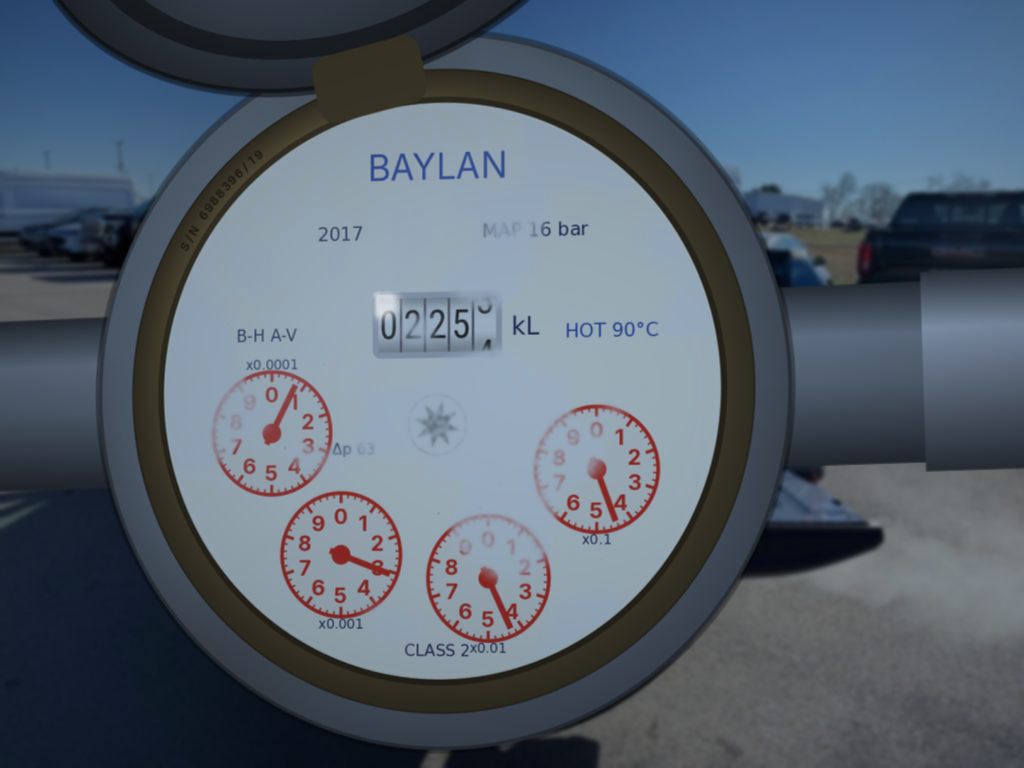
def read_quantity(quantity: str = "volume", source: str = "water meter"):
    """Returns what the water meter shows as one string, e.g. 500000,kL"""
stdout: 2253.4430,kL
